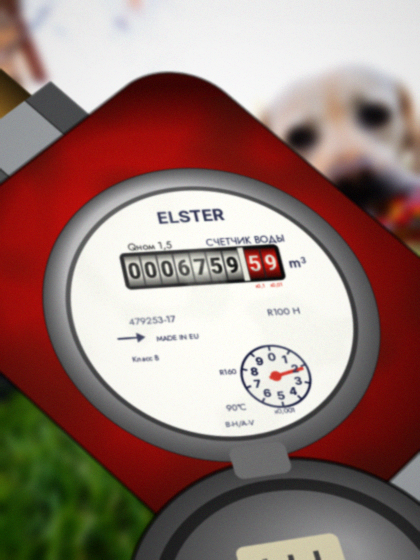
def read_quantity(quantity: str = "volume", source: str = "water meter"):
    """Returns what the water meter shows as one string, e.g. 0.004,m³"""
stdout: 6759.592,m³
